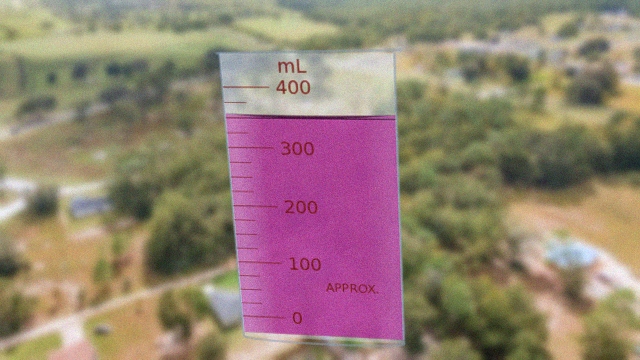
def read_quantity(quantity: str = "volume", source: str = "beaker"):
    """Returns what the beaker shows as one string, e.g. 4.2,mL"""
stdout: 350,mL
